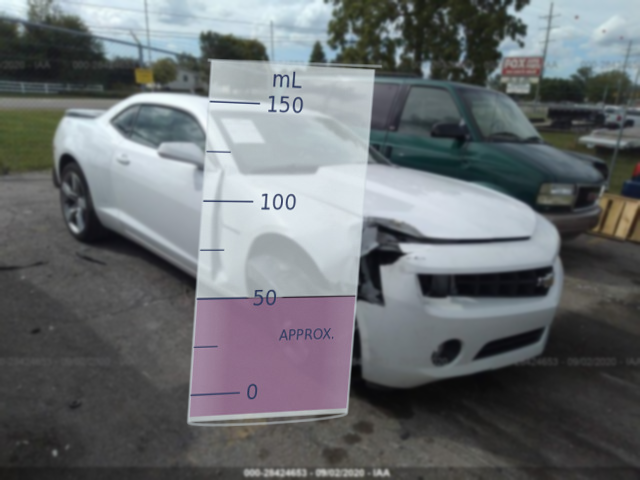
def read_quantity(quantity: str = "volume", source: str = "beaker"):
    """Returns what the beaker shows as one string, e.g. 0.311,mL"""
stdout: 50,mL
